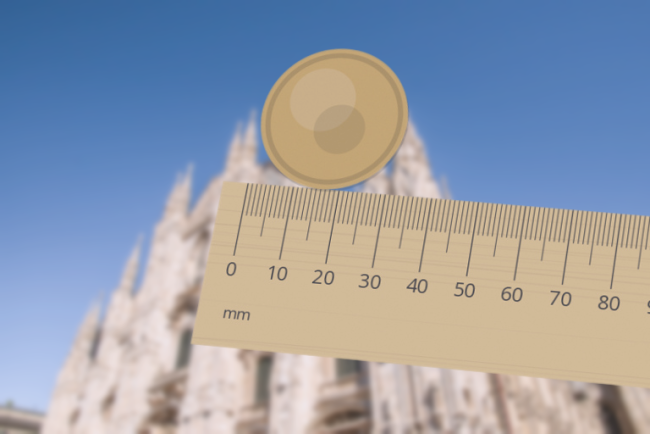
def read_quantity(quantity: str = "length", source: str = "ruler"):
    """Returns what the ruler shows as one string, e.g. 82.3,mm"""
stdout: 32,mm
